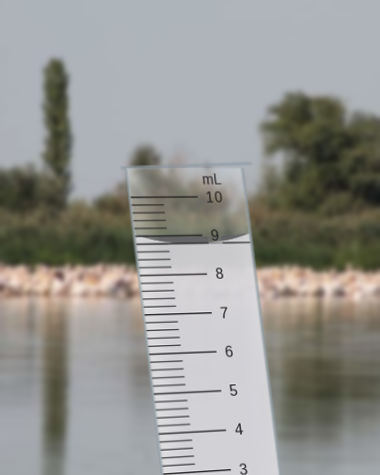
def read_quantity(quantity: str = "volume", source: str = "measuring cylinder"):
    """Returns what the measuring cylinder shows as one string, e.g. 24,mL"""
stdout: 8.8,mL
